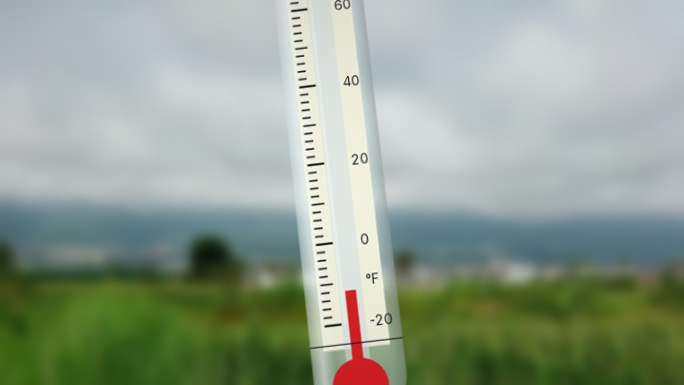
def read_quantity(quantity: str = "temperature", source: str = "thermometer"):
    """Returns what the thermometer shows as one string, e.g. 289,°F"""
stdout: -12,°F
